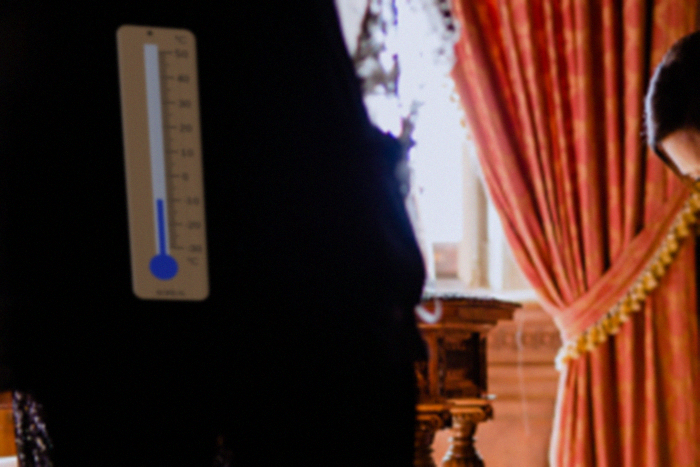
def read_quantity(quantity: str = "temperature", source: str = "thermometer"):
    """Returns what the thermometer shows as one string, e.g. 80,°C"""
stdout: -10,°C
